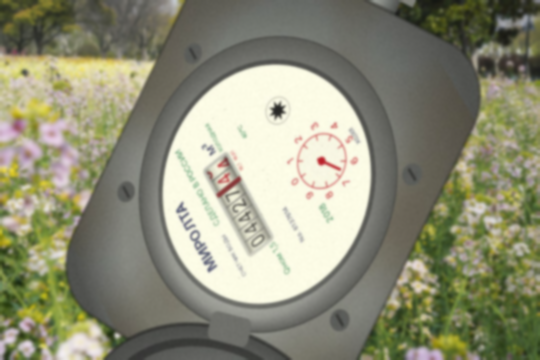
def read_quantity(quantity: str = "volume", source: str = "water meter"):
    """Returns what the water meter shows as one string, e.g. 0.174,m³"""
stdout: 4427.436,m³
